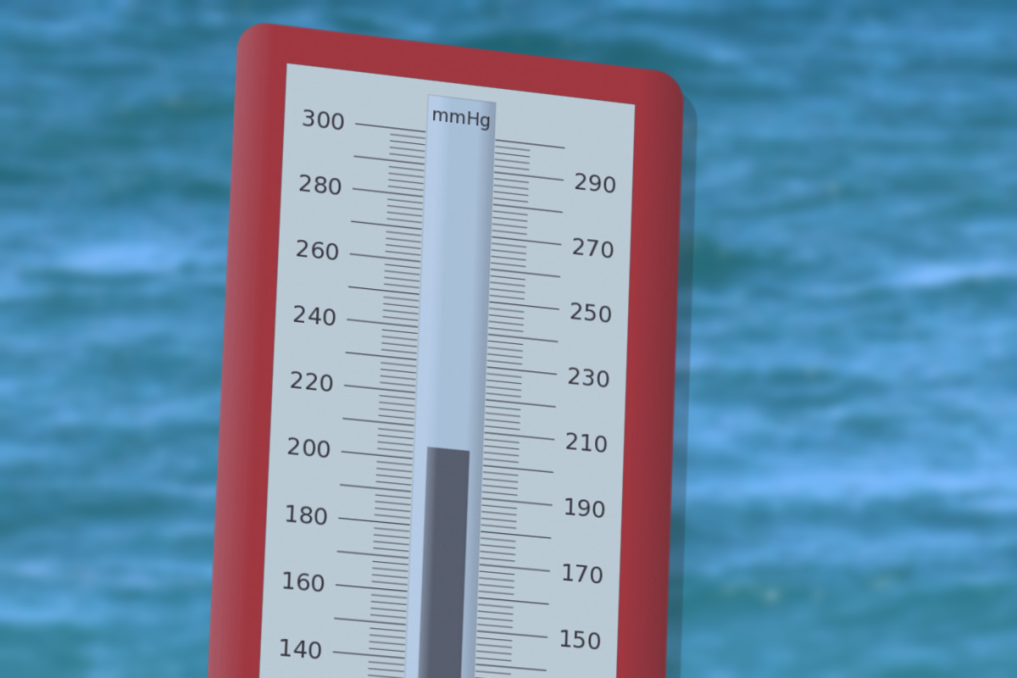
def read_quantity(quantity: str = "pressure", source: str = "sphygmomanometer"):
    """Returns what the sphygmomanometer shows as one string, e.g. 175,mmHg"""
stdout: 204,mmHg
